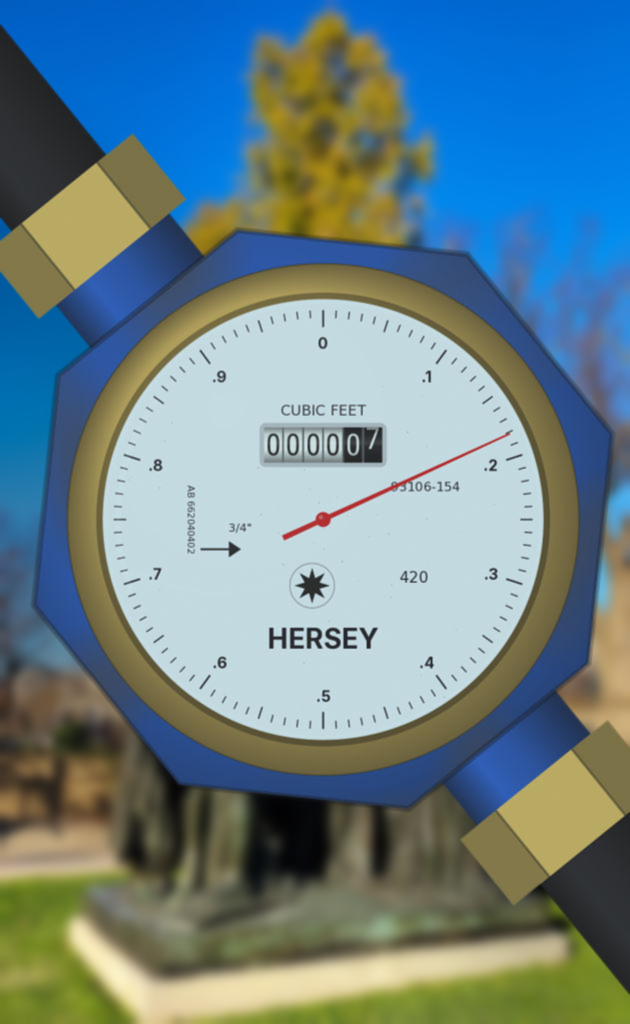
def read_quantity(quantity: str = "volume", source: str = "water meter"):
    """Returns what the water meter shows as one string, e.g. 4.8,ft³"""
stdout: 7.18,ft³
